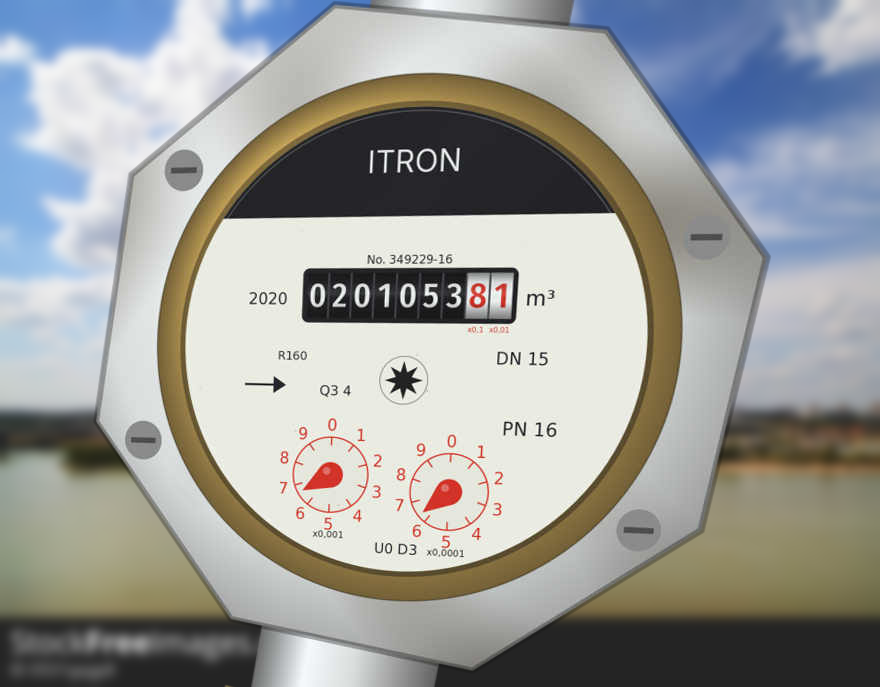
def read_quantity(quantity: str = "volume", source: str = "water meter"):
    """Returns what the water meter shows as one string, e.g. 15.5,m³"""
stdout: 201053.8166,m³
